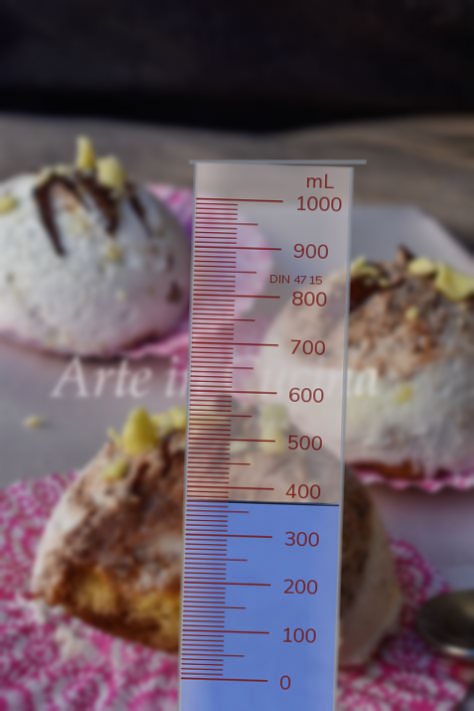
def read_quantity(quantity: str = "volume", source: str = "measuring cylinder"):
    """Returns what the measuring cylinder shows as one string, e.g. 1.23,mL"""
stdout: 370,mL
